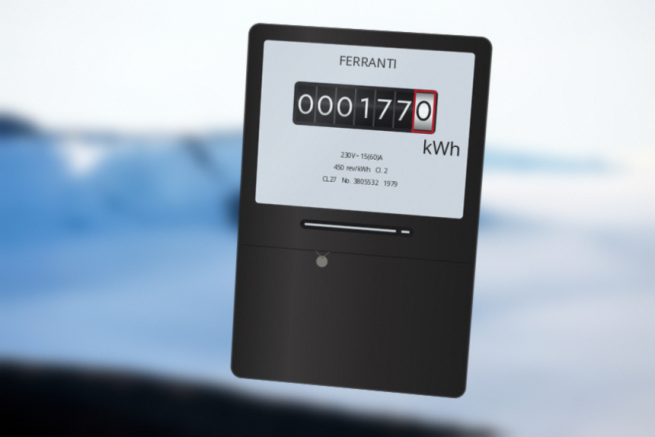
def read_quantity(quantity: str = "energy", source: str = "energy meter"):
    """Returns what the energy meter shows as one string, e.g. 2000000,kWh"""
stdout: 177.0,kWh
